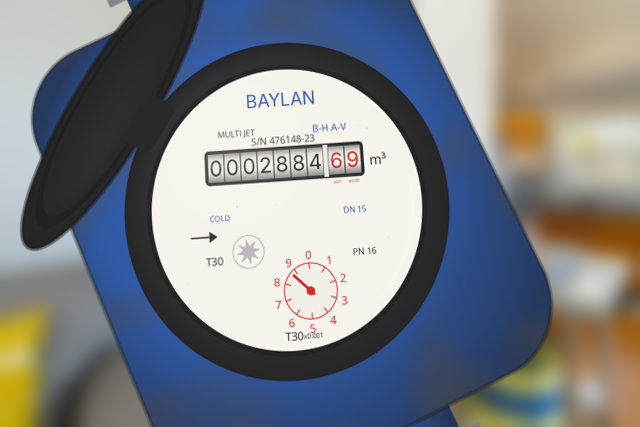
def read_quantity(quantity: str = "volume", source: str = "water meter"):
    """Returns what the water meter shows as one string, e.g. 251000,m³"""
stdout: 2884.698,m³
